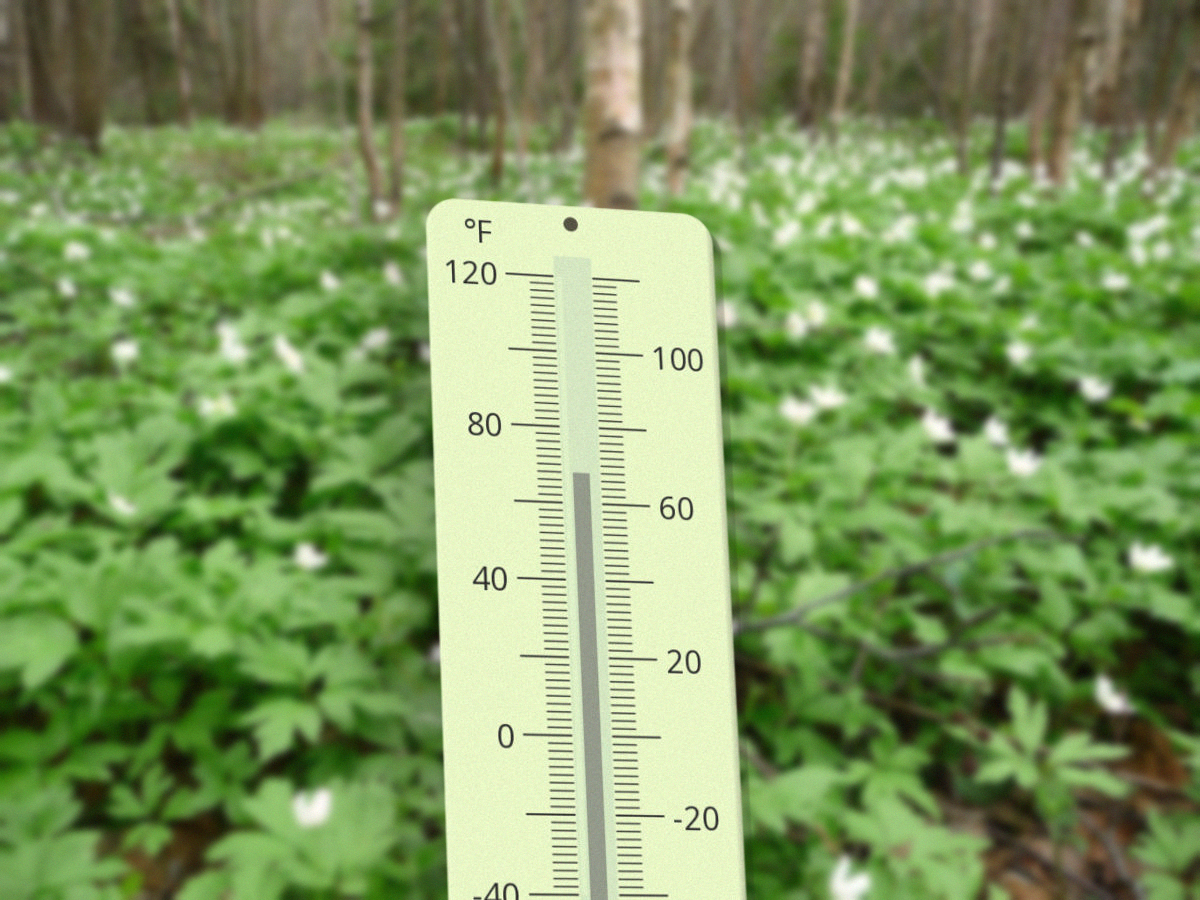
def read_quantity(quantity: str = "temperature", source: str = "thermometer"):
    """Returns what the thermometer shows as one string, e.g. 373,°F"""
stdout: 68,°F
